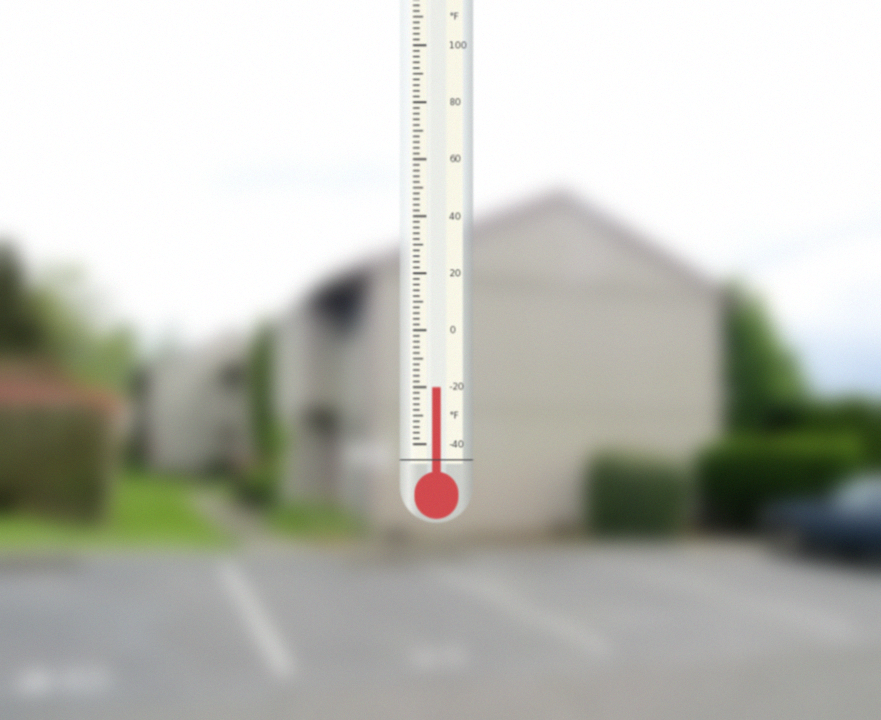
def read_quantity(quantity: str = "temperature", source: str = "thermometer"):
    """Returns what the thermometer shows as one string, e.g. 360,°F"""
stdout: -20,°F
